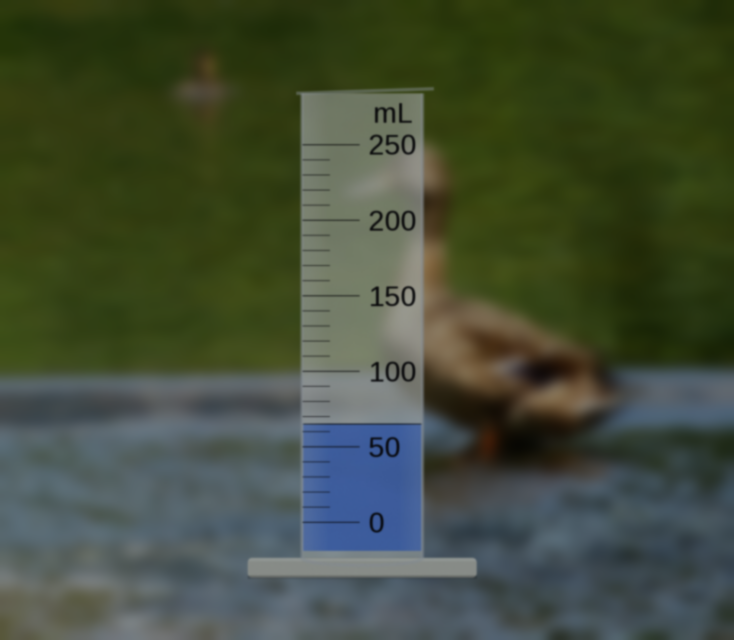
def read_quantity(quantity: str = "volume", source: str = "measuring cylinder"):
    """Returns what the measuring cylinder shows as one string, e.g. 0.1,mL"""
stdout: 65,mL
